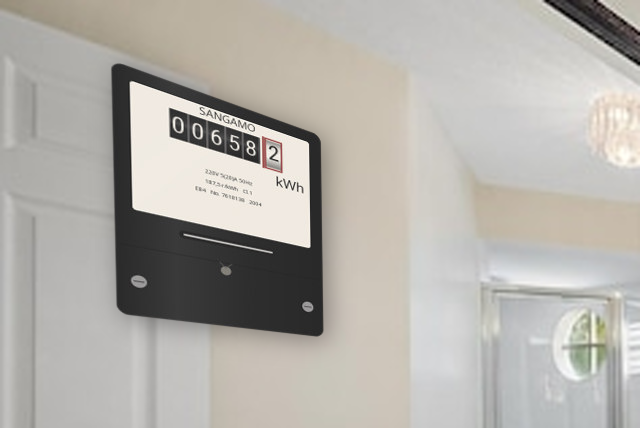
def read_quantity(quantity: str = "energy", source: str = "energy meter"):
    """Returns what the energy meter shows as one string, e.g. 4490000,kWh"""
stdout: 658.2,kWh
